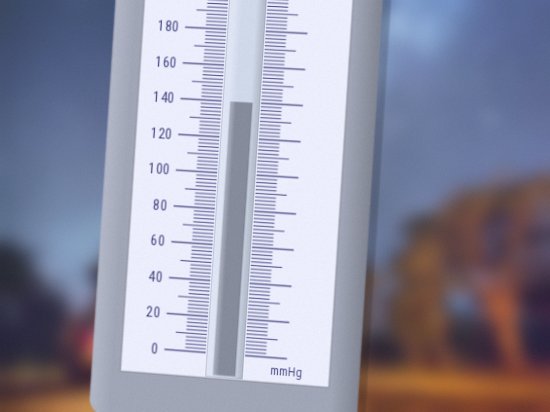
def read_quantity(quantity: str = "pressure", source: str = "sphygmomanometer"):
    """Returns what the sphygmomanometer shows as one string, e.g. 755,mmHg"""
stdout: 140,mmHg
